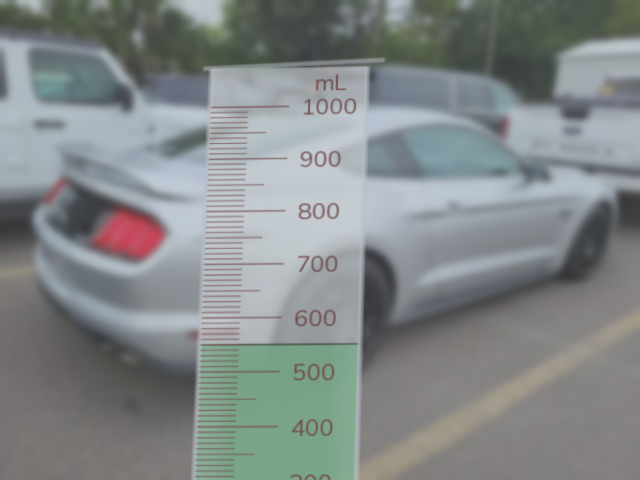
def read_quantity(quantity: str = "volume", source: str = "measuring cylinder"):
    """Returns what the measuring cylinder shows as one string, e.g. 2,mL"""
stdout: 550,mL
